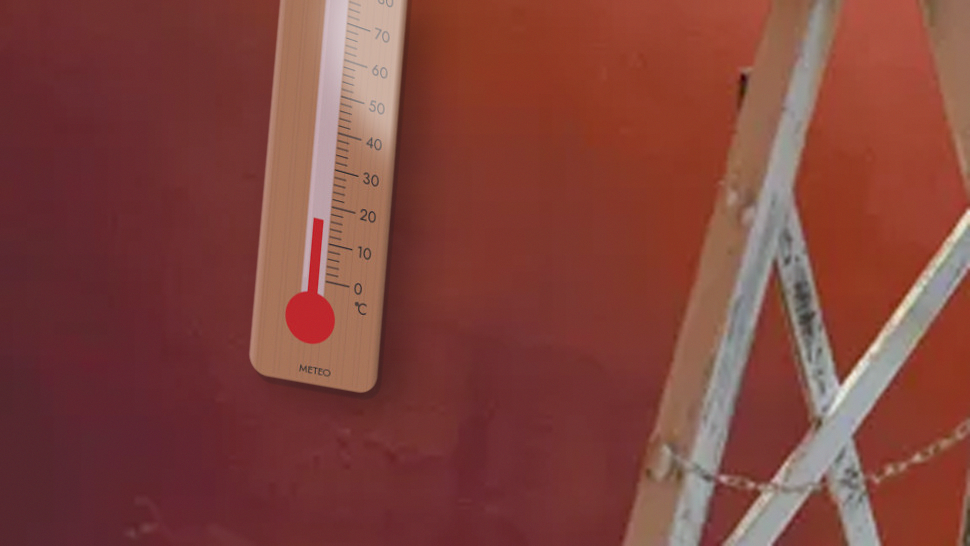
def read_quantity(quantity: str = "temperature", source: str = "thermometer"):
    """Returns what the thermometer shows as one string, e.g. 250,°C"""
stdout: 16,°C
